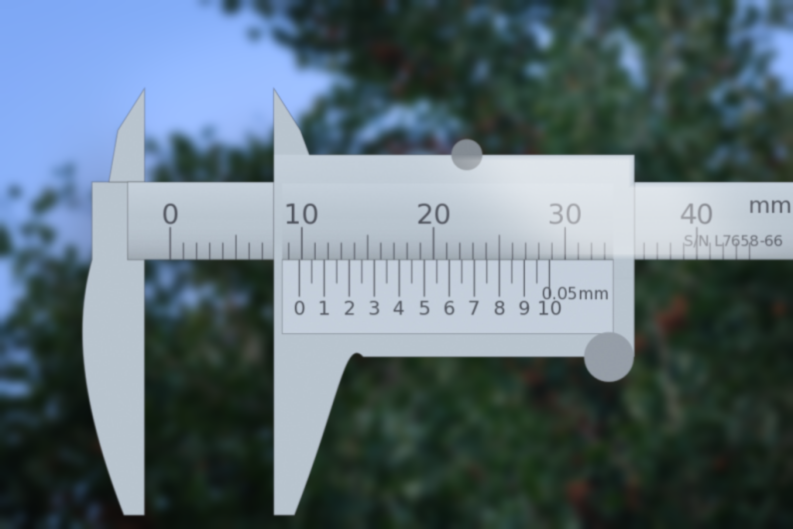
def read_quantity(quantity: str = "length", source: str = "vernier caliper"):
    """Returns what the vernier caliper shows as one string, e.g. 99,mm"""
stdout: 9.8,mm
